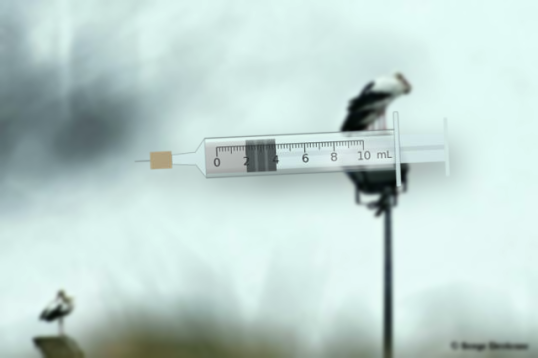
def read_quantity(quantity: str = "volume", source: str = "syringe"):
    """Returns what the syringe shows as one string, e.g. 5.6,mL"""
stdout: 2,mL
